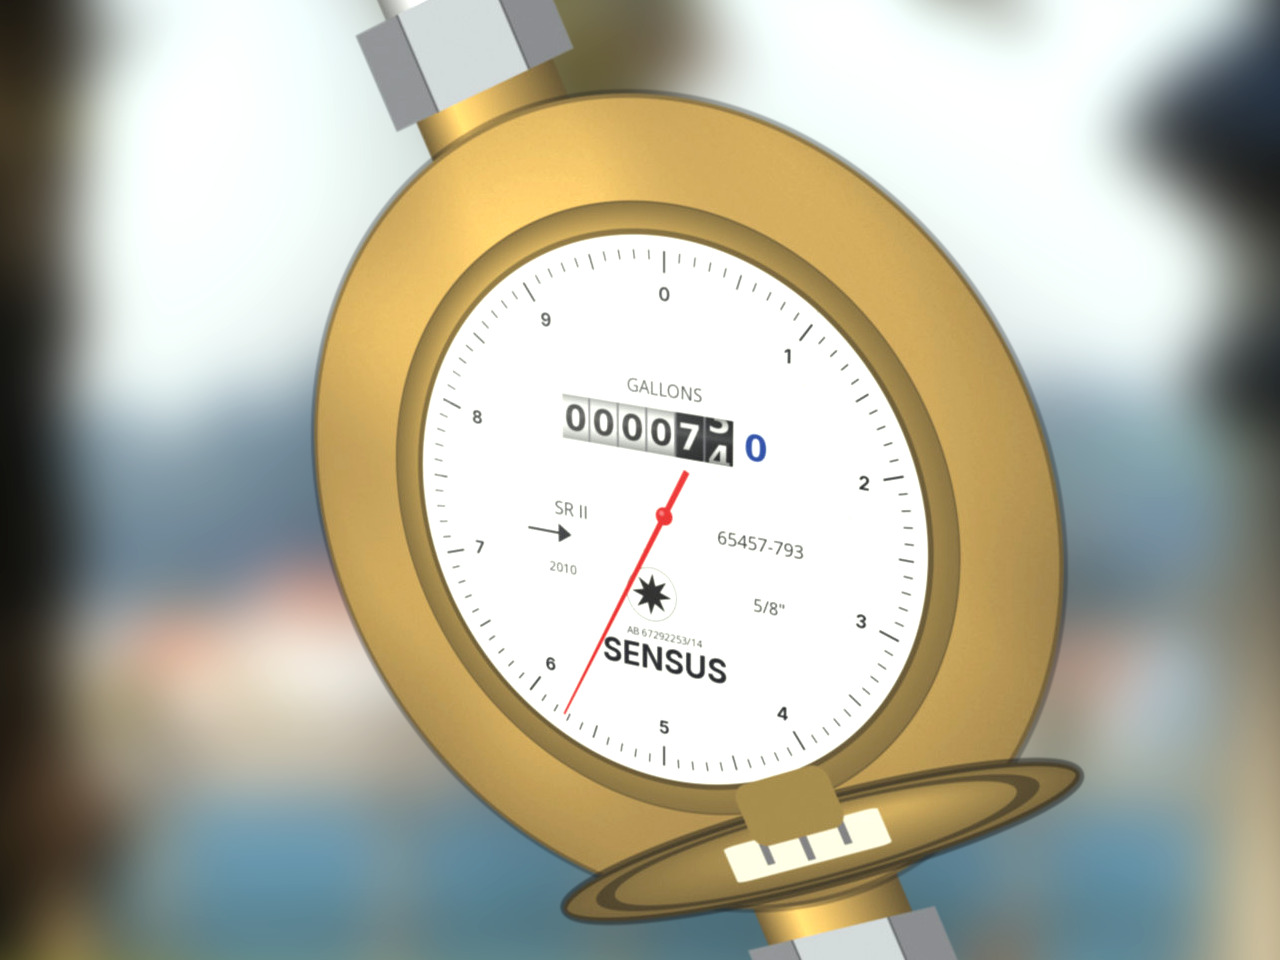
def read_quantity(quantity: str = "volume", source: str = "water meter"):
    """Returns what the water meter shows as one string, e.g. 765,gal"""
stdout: 735.7,gal
